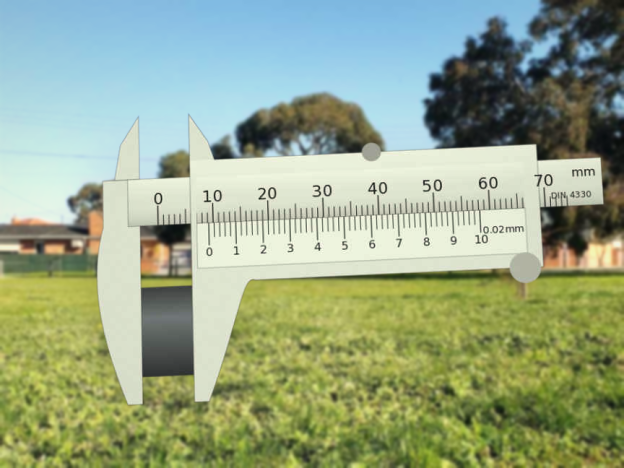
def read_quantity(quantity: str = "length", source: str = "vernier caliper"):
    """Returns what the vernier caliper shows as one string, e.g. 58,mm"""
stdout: 9.2,mm
